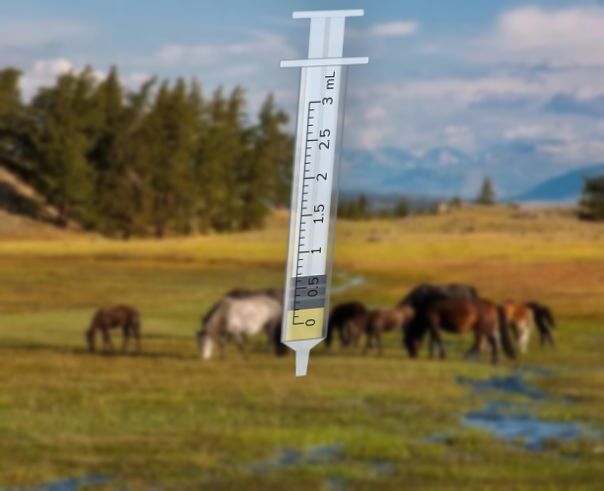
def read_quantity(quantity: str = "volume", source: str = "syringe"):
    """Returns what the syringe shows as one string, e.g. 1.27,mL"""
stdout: 0.2,mL
